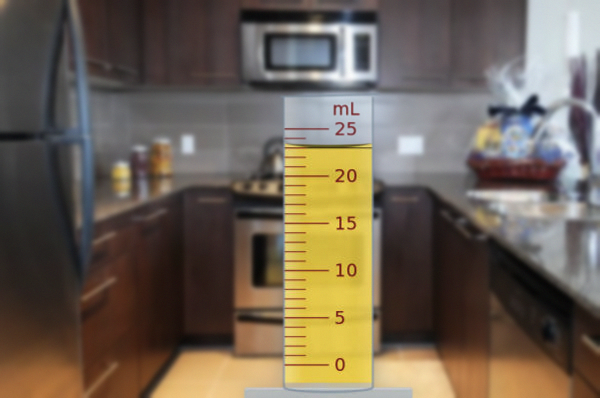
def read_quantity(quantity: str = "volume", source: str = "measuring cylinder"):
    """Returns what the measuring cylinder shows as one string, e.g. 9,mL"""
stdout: 23,mL
